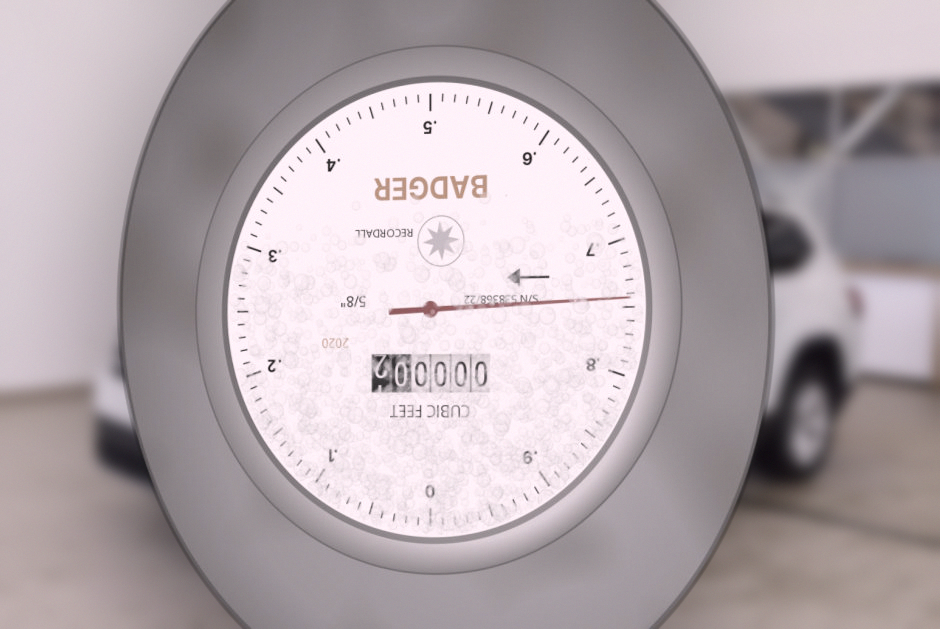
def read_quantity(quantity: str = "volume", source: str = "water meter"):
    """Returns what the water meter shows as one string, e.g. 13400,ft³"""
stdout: 1.74,ft³
